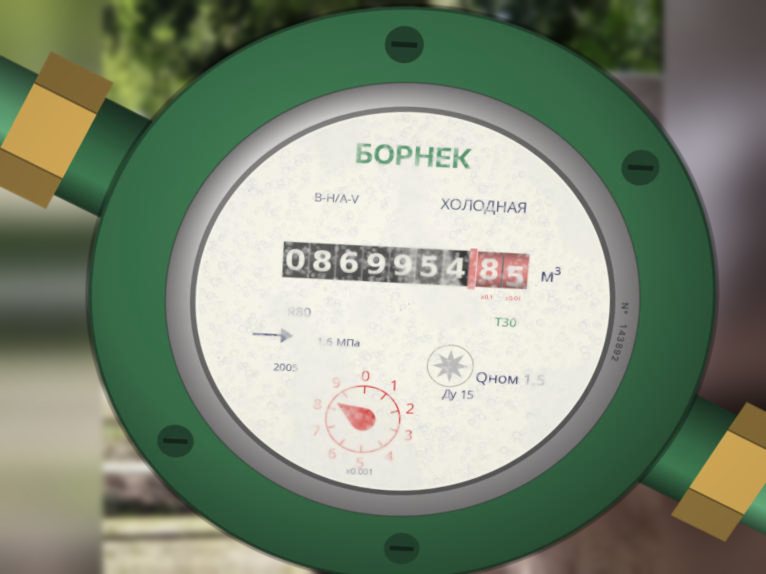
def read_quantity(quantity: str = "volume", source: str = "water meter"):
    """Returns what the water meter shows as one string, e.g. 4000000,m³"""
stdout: 869954.848,m³
